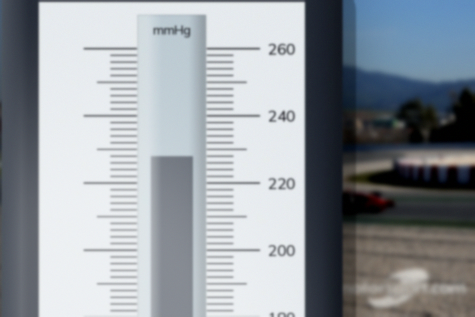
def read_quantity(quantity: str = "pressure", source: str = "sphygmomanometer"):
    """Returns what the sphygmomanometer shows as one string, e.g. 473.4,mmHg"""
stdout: 228,mmHg
